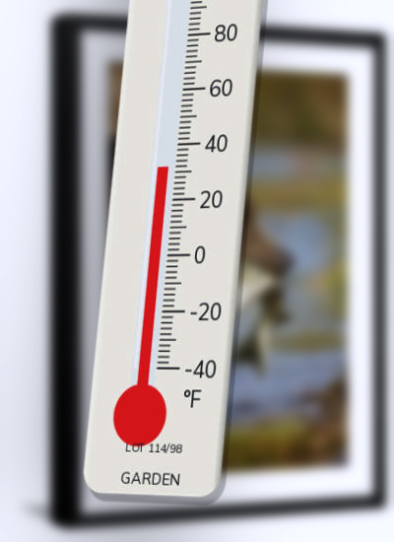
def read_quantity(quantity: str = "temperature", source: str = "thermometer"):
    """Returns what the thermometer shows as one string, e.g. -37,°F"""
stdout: 32,°F
